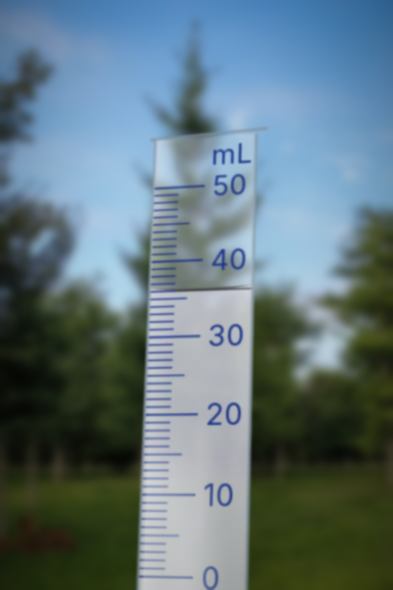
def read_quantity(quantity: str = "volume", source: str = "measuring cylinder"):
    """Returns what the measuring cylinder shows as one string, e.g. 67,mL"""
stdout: 36,mL
